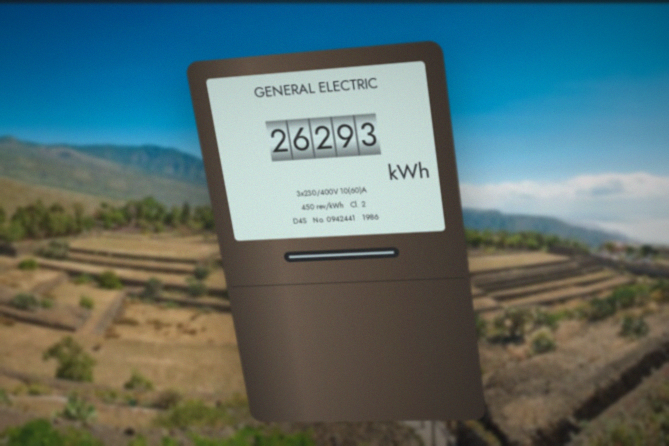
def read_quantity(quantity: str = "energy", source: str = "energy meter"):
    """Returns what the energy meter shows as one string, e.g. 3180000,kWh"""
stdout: 26293,kWh
